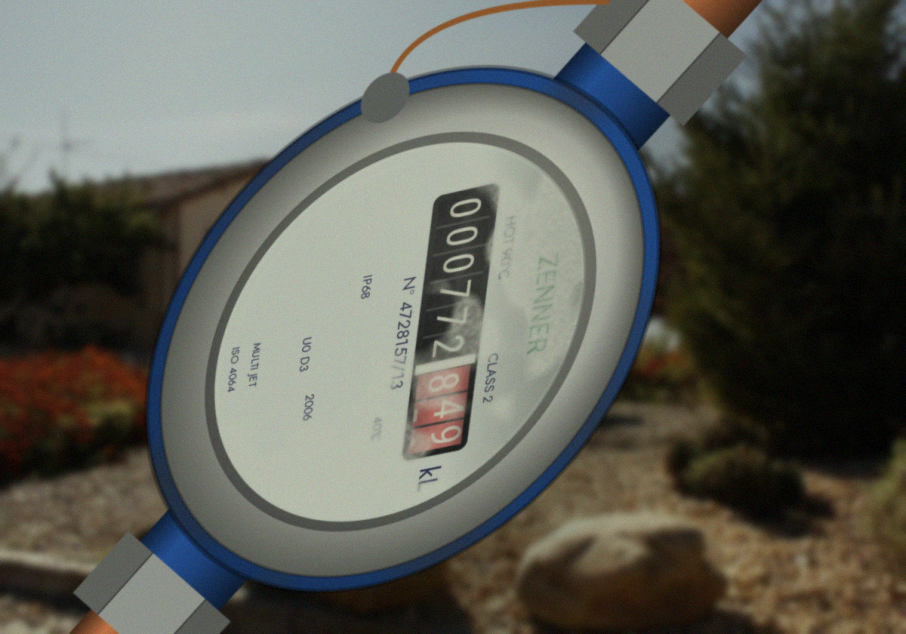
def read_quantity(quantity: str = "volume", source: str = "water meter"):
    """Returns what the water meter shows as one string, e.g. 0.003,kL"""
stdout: 772.849,kL
